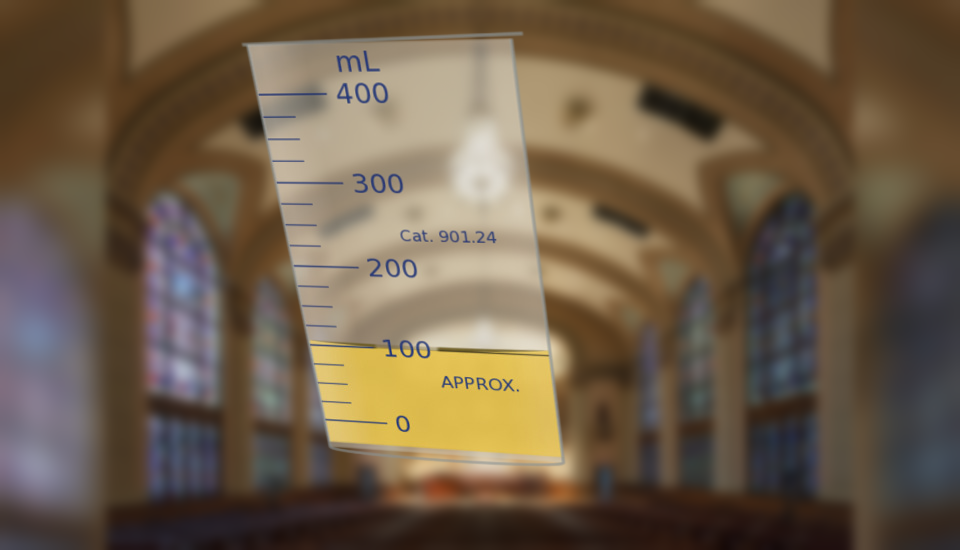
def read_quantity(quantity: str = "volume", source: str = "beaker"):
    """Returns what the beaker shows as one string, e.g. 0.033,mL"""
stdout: 100,mL
